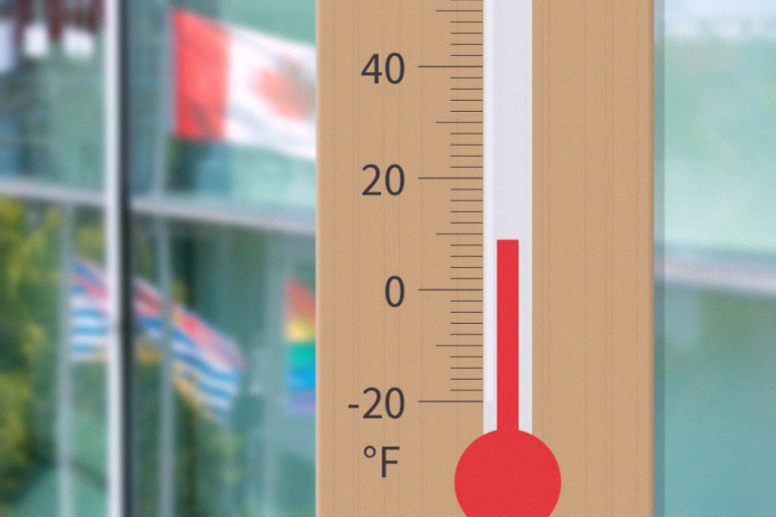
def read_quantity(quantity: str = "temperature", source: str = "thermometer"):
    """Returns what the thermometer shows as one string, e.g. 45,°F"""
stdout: 9,°F
